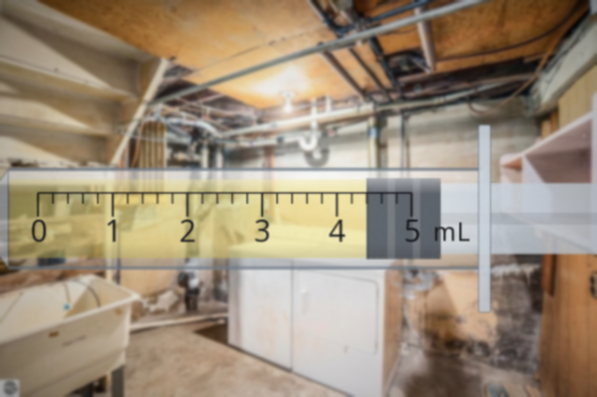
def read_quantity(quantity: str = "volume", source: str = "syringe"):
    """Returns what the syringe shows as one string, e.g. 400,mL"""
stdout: 4.4,mL
